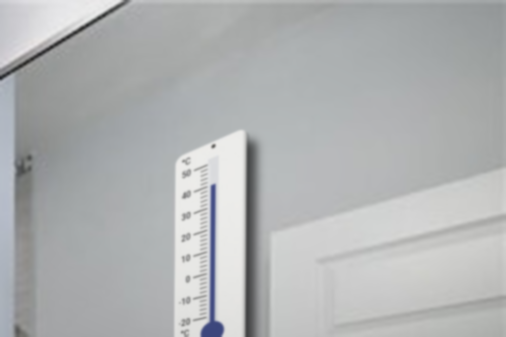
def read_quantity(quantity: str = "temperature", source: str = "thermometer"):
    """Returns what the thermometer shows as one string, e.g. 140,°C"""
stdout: 40,°C
